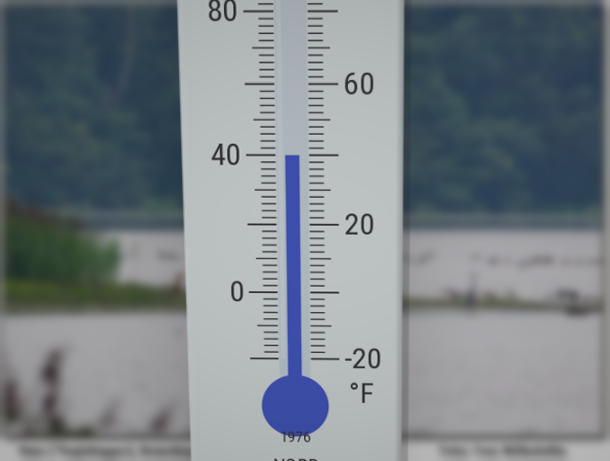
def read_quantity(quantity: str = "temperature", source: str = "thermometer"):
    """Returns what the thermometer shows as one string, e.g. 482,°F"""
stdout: 40,°F
